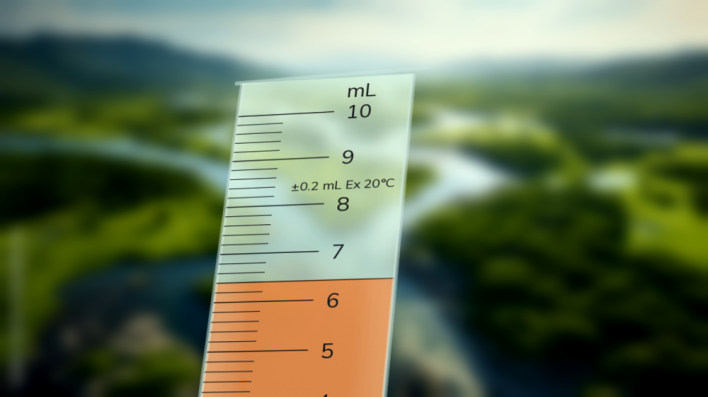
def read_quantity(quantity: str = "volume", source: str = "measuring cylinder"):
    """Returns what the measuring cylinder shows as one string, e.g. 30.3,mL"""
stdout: 6.4,mL
